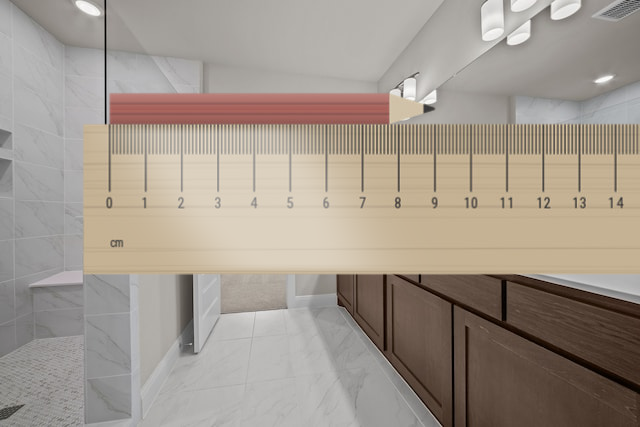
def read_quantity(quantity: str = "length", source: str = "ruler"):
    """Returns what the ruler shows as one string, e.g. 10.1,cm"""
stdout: 9,cm
